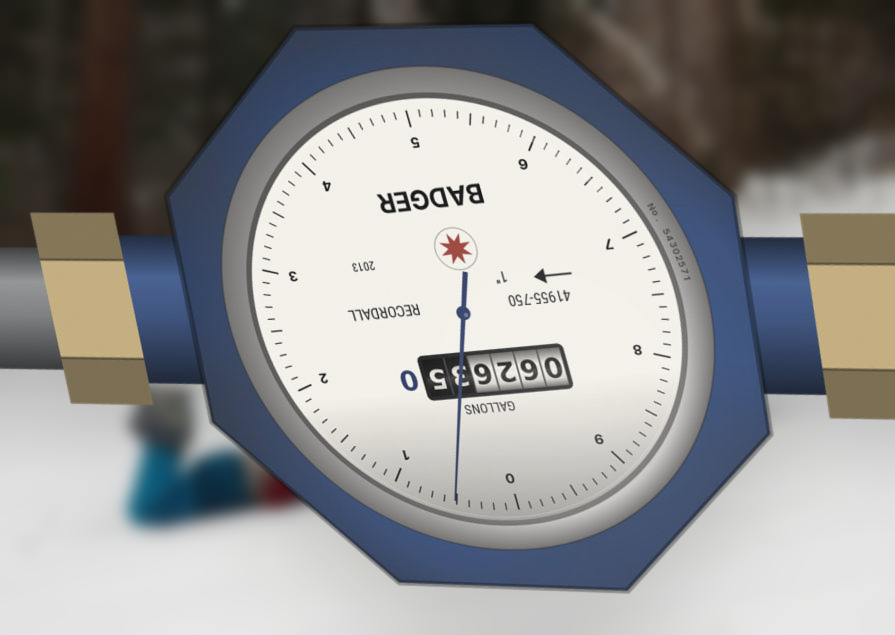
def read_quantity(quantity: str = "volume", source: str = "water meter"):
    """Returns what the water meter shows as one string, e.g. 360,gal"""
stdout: 626350.5,gal
